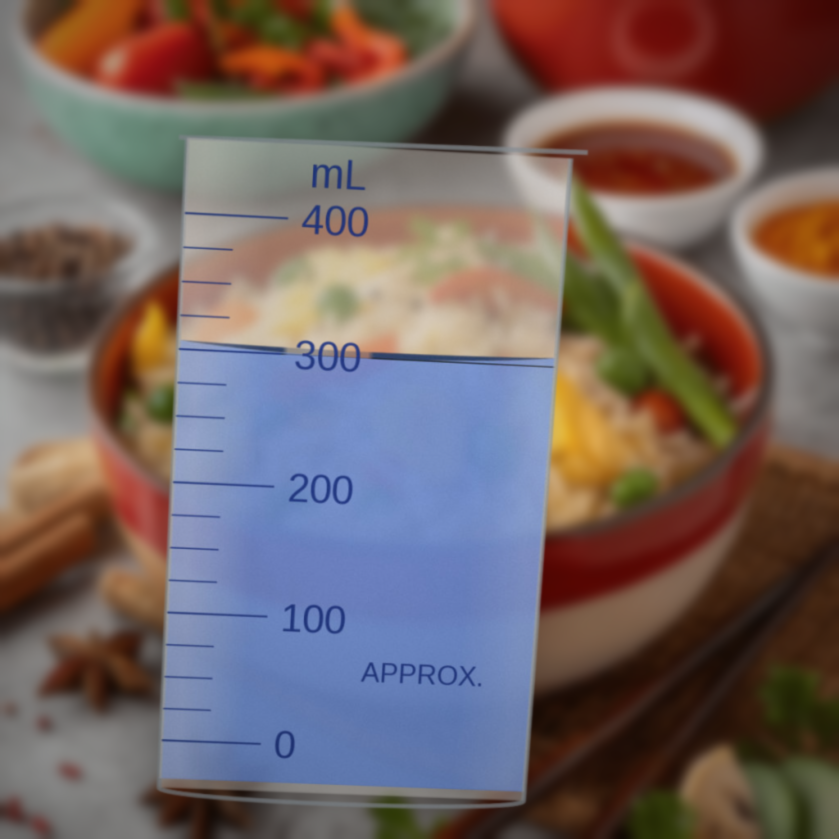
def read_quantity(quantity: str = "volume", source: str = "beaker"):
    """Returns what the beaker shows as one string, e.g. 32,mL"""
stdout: 300,mL
